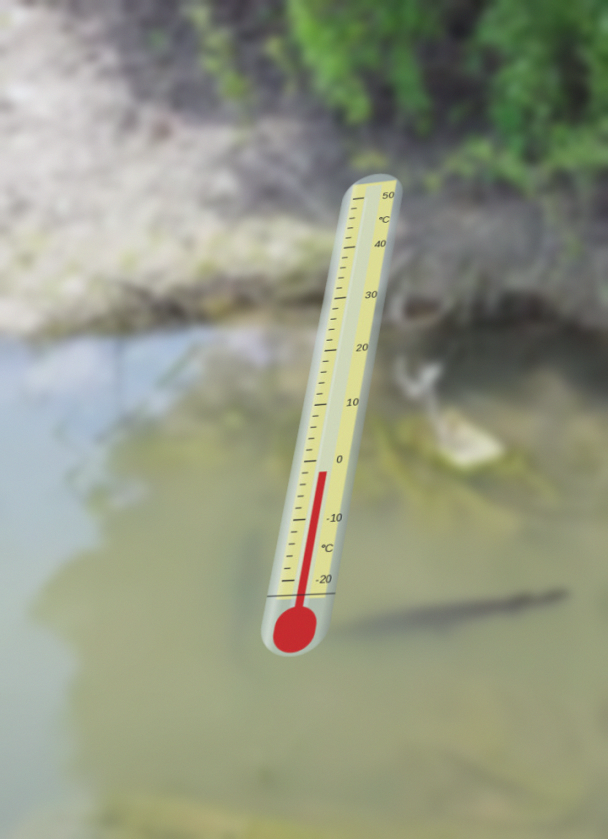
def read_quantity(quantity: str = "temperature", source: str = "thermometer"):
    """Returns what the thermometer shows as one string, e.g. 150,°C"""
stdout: -2,°C
